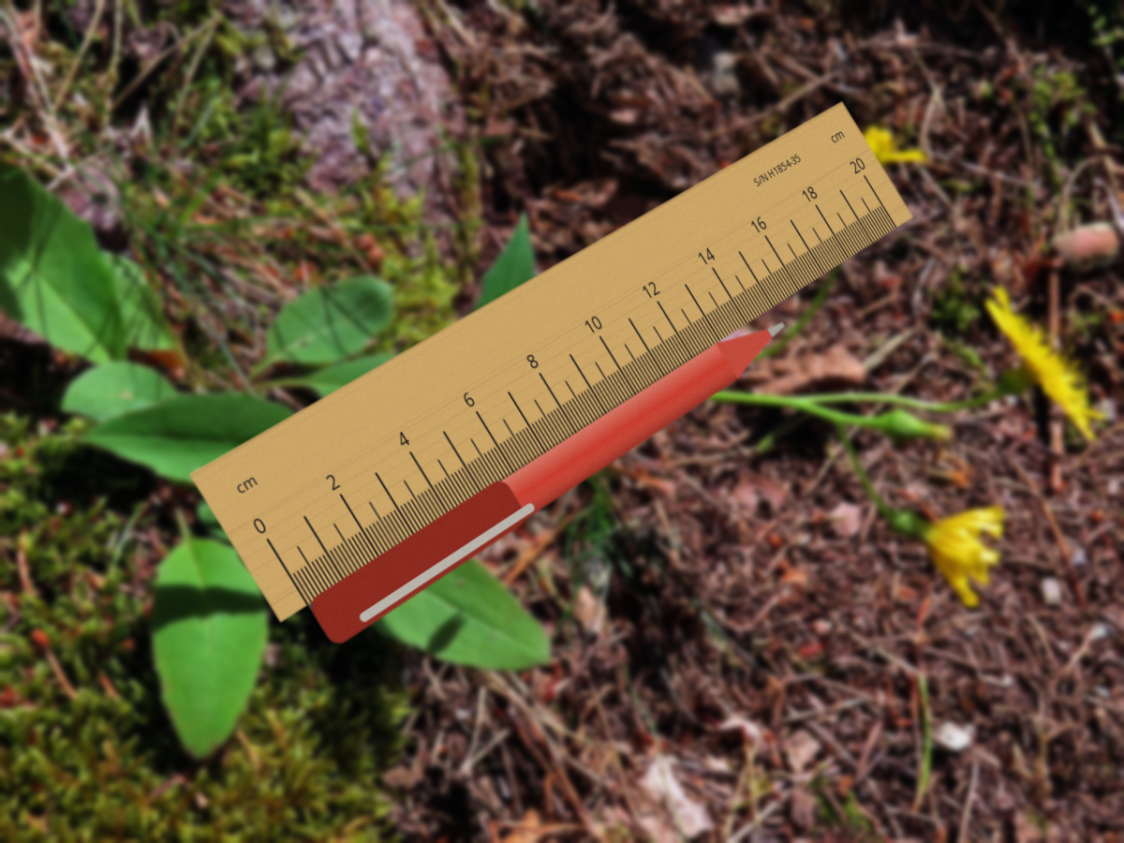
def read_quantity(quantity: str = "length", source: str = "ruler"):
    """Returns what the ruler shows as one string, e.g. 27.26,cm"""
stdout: 15,cm
